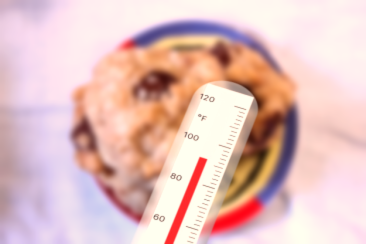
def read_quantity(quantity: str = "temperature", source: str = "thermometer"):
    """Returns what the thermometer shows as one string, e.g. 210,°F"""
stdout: 92,°F
